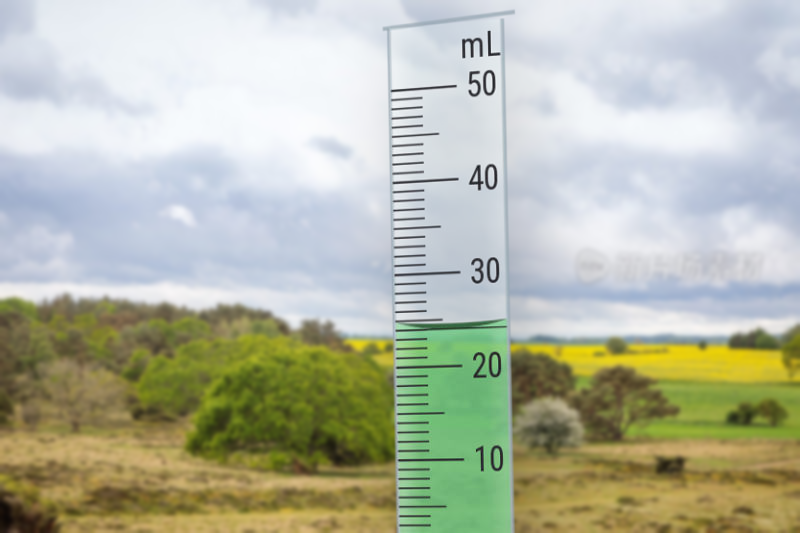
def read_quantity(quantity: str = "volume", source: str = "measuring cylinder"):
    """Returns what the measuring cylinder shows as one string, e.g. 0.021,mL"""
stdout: 24,mL
